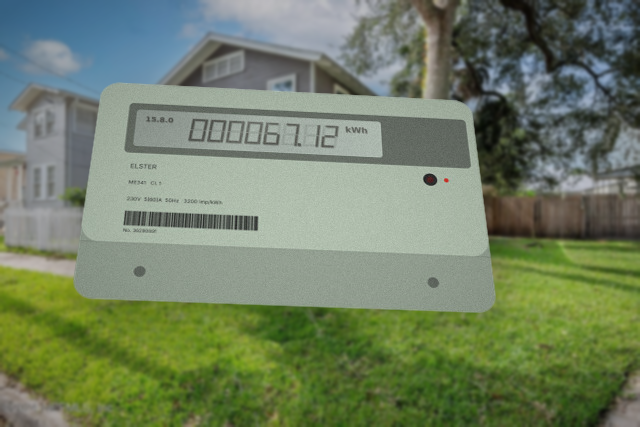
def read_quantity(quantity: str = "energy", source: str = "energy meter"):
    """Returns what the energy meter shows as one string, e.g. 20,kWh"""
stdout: 67.12,kWh
